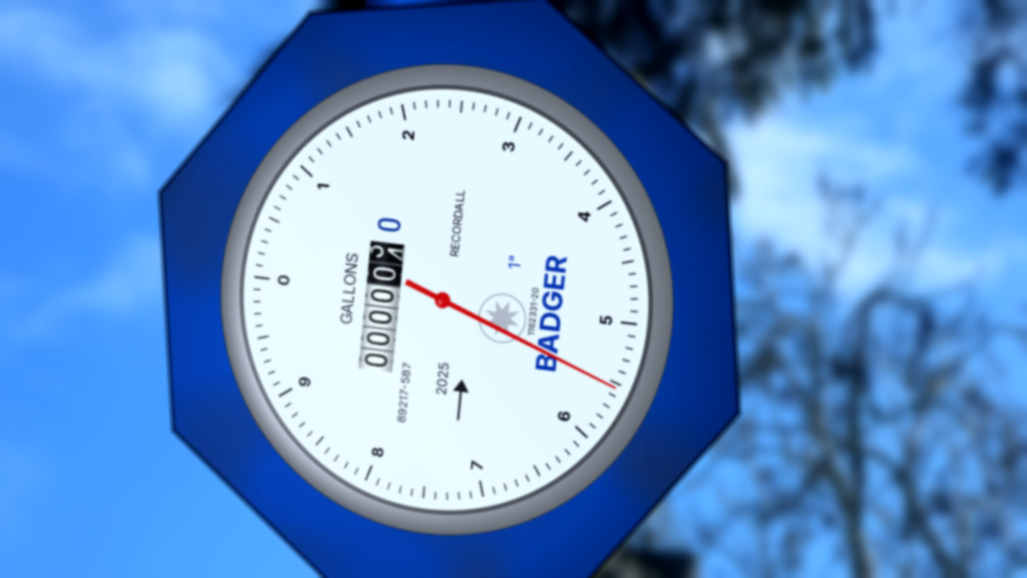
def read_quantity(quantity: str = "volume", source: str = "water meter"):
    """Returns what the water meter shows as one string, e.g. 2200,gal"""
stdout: 35.5,gal
